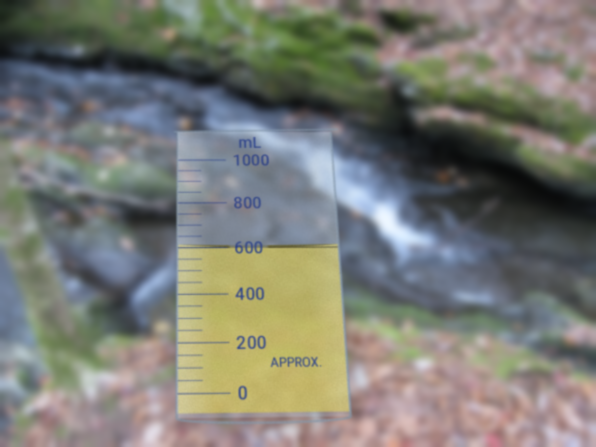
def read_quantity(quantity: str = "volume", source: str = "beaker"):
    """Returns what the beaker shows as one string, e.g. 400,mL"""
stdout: 600,mL
